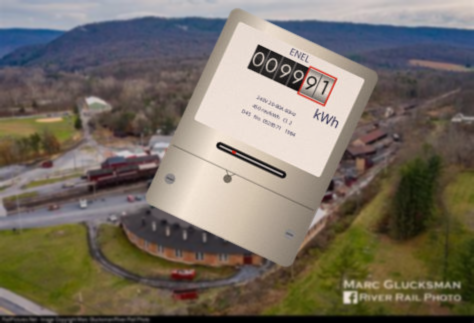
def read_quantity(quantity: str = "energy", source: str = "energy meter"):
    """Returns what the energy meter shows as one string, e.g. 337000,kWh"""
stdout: 99.91,kWh
